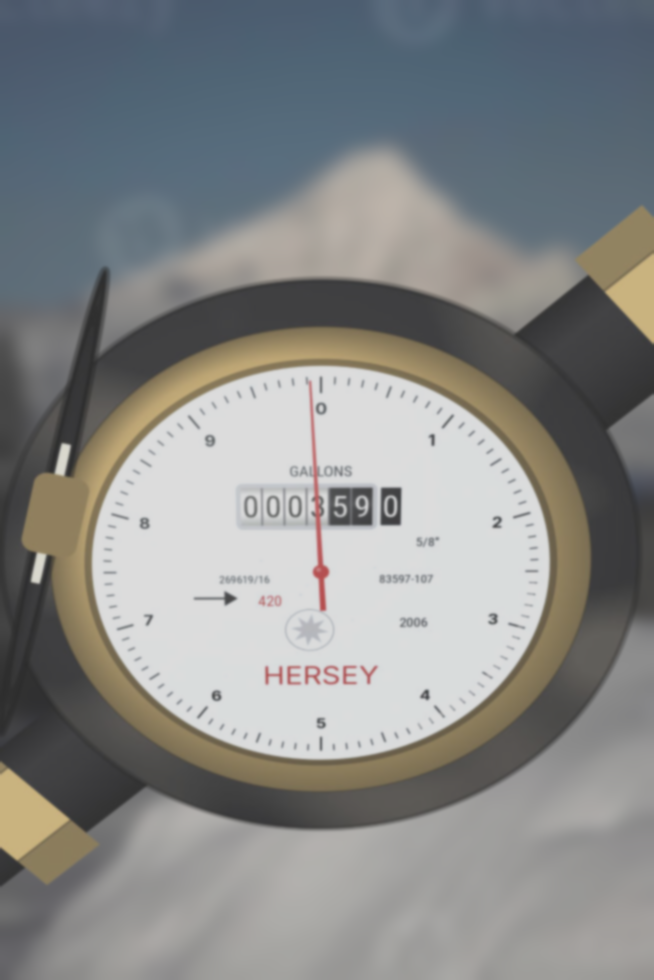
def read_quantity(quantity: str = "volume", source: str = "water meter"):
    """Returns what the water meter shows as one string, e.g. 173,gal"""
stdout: 3589.9,gal
